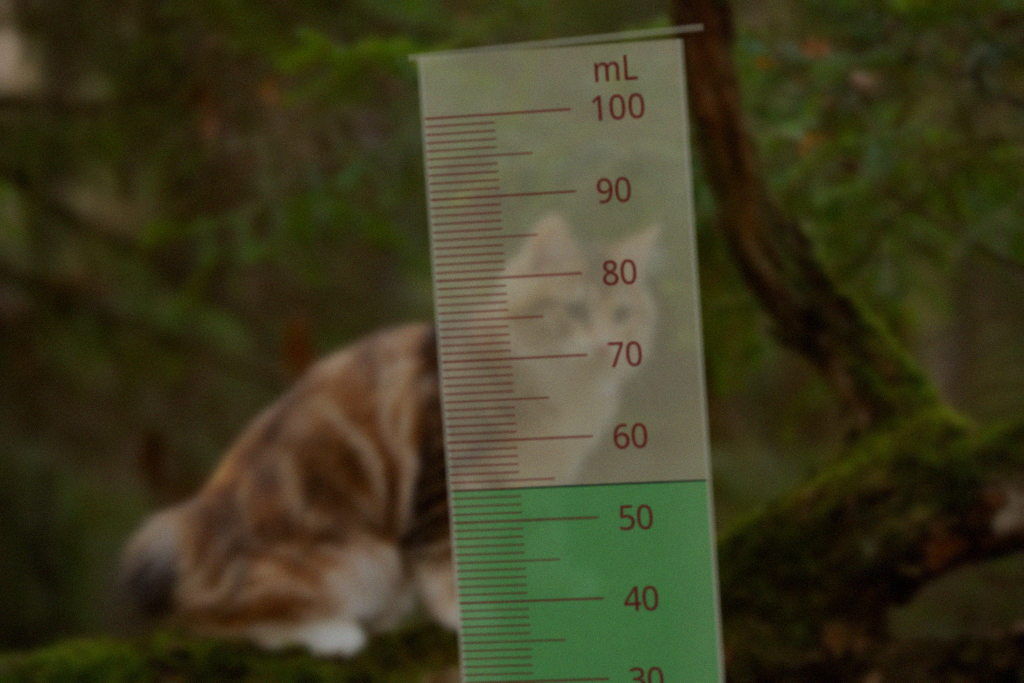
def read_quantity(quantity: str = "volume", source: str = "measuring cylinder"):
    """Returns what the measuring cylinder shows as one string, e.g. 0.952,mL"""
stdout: 54,mL
